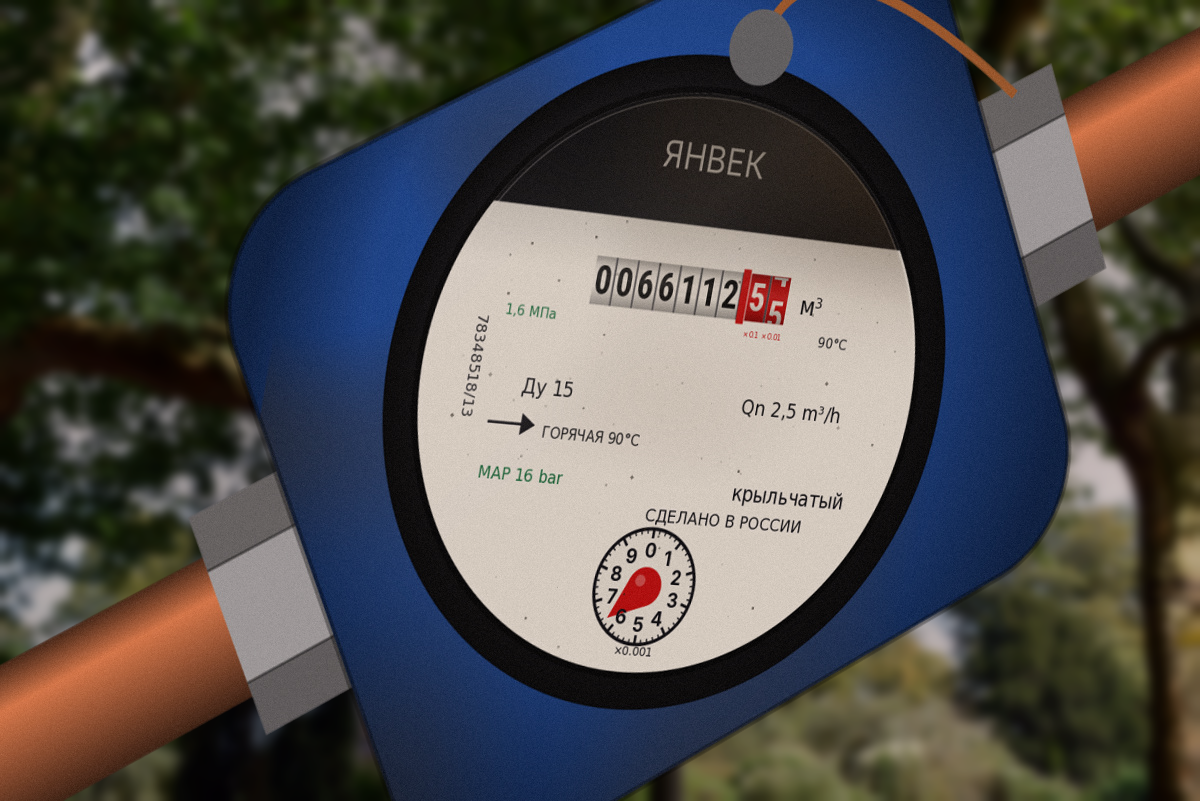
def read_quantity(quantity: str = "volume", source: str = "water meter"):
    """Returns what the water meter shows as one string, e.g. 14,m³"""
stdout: 66112.546,m³
